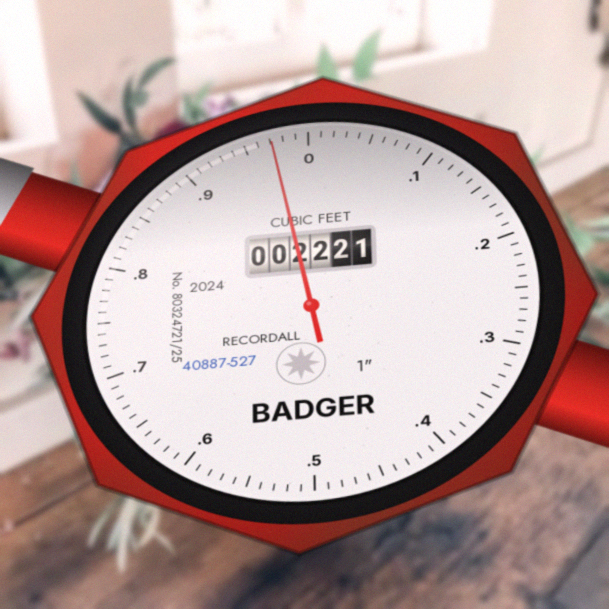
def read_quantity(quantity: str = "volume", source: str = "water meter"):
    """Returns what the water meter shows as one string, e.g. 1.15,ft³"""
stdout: 2220.97,ft³
